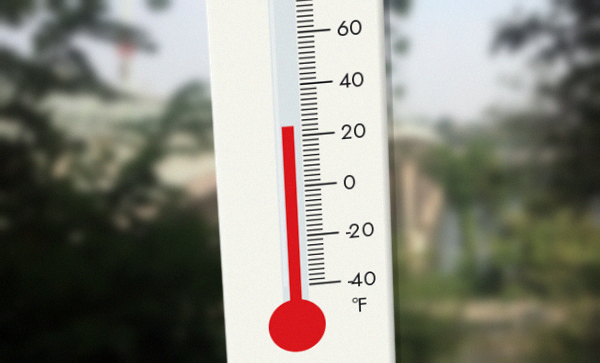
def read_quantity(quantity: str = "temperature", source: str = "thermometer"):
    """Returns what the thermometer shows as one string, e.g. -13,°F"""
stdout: 24,°F
